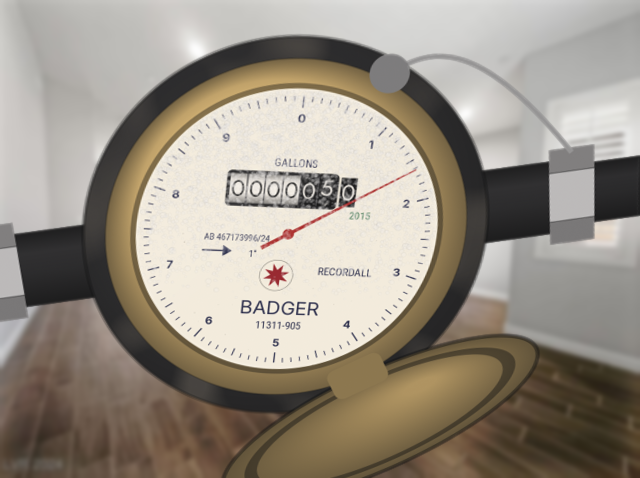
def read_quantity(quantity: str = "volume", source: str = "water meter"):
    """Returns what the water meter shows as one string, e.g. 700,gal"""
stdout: 51.6,gal
